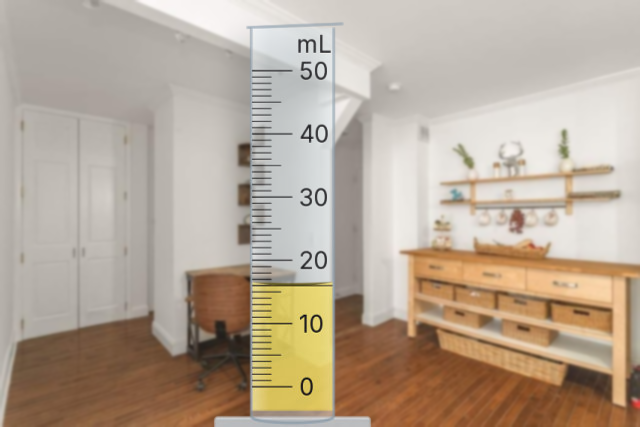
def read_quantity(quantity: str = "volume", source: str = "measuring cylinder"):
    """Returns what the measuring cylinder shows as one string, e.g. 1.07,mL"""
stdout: 16,mL
